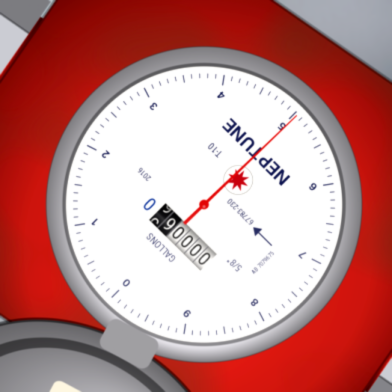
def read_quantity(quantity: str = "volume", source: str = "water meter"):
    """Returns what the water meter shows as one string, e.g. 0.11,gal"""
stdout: 655.0,gal
